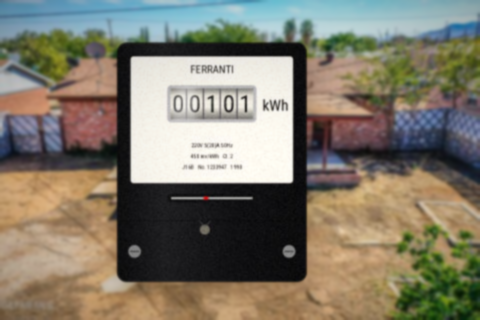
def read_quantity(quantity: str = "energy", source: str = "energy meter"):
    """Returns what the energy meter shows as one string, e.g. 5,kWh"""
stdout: 101,kWh
